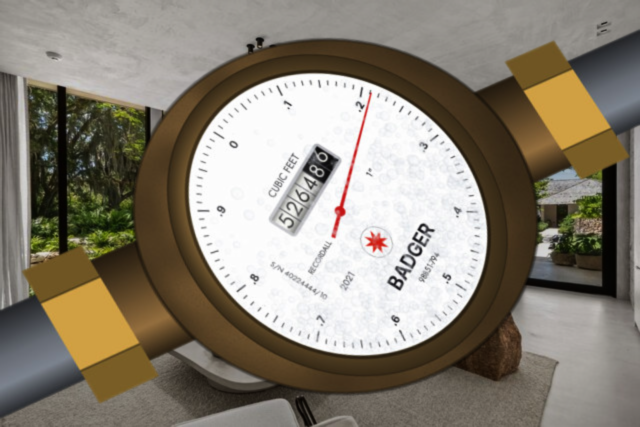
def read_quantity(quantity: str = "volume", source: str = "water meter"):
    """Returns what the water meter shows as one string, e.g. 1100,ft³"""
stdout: 526486.21,ft³
